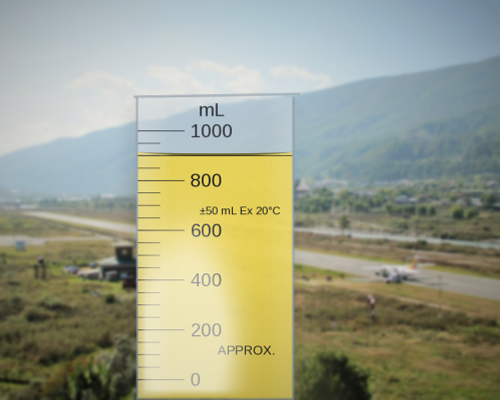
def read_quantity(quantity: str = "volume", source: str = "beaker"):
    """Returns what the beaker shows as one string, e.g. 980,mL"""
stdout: 900,mL
